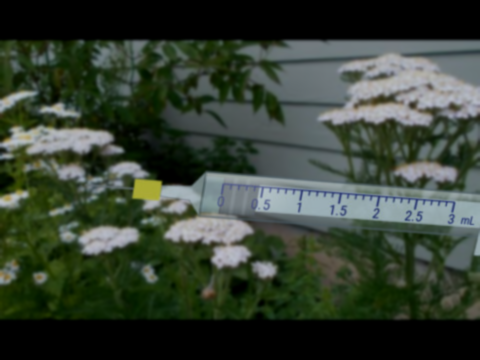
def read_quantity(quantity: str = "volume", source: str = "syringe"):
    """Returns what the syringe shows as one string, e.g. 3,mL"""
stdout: 0,mL
